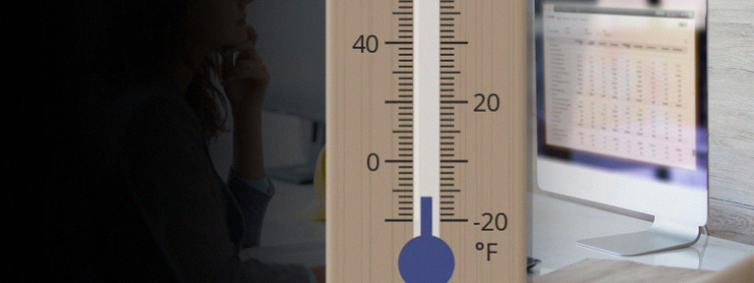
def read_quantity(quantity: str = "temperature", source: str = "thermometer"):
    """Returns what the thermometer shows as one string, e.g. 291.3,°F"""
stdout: -12,°F
